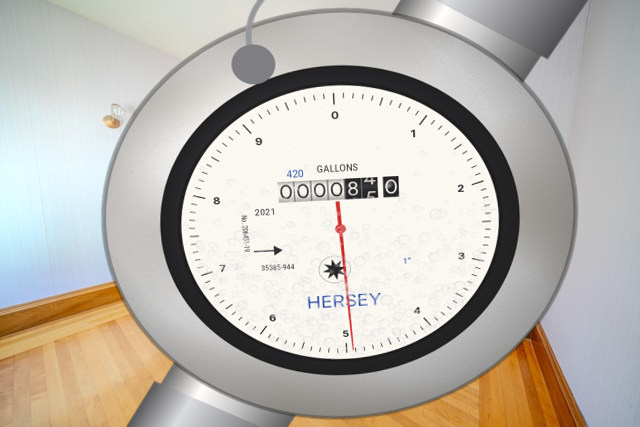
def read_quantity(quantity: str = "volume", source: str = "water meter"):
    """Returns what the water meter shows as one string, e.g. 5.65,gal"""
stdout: 844.9,gal
